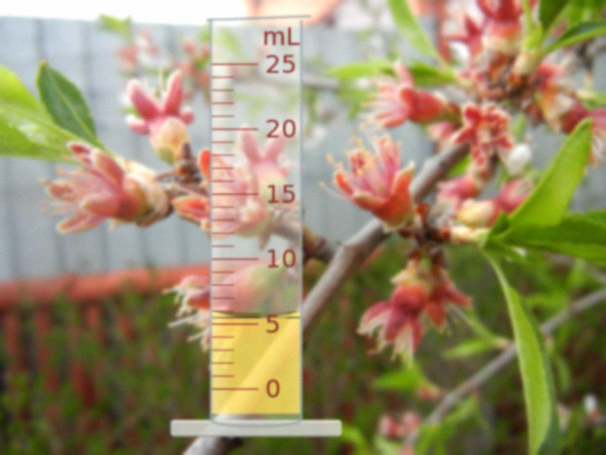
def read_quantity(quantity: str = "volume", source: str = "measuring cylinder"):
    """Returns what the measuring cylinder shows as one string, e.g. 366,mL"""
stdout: 5.5,mL
